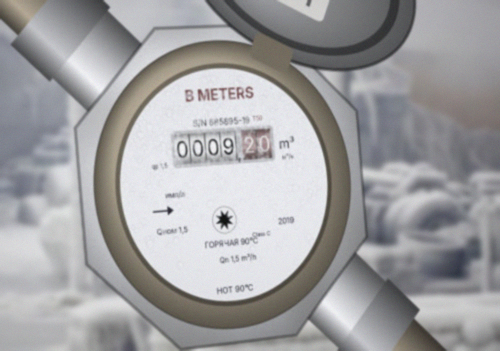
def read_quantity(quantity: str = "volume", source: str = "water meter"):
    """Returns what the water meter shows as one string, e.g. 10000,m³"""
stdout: 9.20,m³
